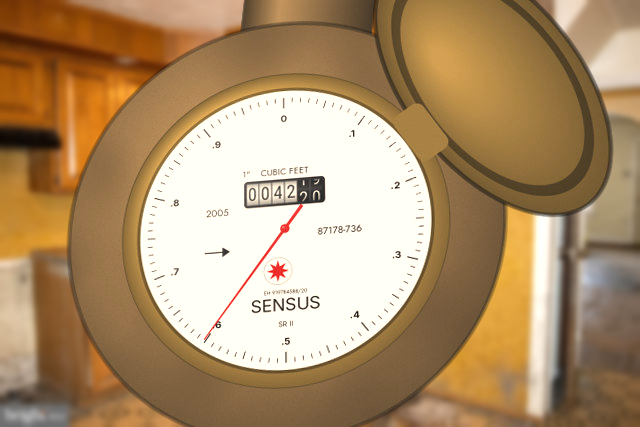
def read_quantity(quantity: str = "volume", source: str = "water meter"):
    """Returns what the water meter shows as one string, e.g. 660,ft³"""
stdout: 4219.60,ft³
